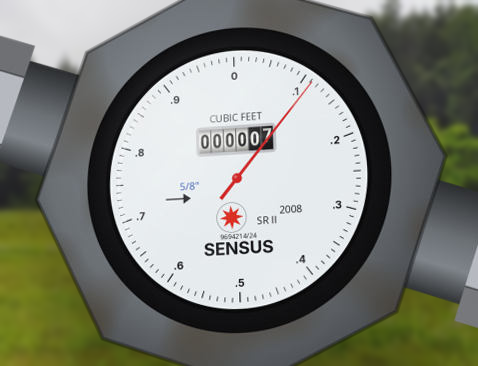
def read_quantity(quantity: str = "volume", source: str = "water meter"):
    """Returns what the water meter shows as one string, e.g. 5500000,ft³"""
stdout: 7.11,ft³
